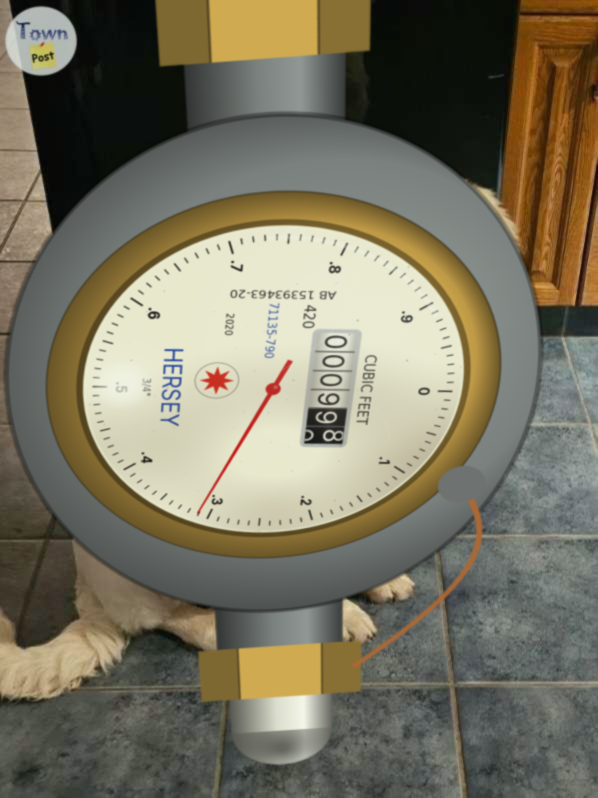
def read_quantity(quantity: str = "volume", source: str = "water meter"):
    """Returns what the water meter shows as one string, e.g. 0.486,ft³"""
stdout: 998.31,ft³
